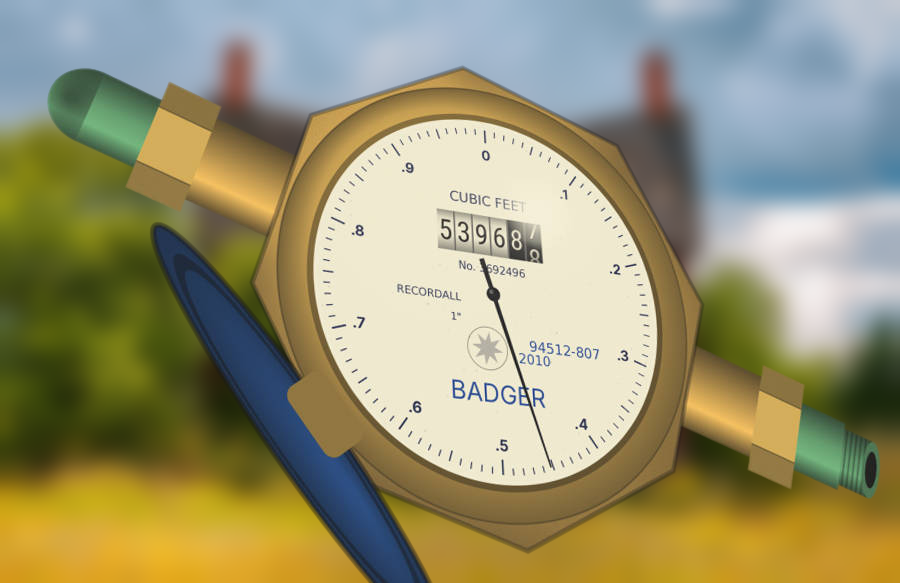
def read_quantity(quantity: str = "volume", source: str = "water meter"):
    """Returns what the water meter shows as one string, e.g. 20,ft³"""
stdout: 539687.45,ft³
